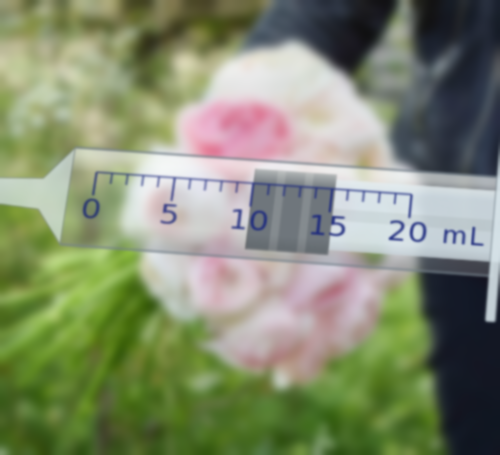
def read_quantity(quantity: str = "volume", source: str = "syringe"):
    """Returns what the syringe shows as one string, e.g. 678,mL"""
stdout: 10,mL
